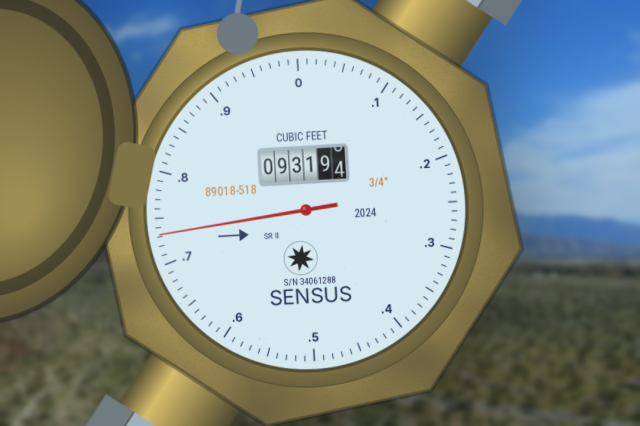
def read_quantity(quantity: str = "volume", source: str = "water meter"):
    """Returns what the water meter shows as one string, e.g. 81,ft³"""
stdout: 93193.73,ft³
